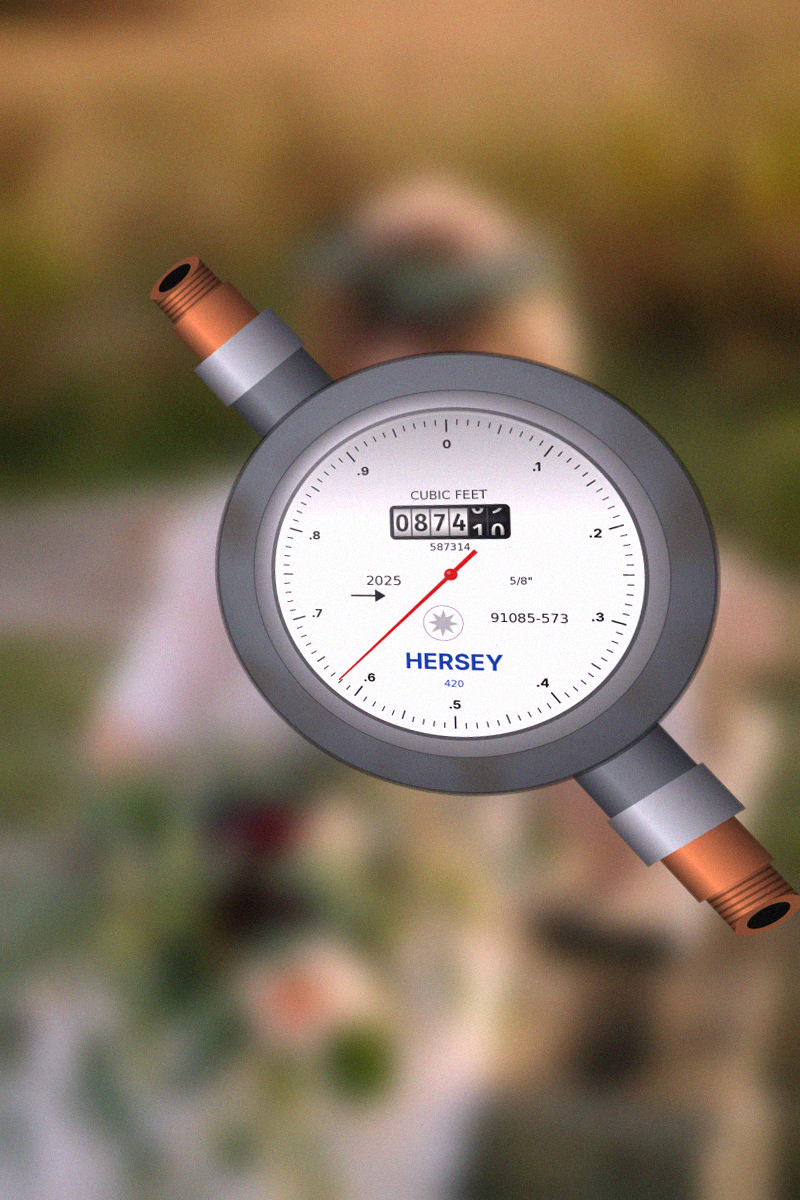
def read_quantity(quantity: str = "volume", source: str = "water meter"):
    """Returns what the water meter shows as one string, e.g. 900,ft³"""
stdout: 87409.62,ft³
